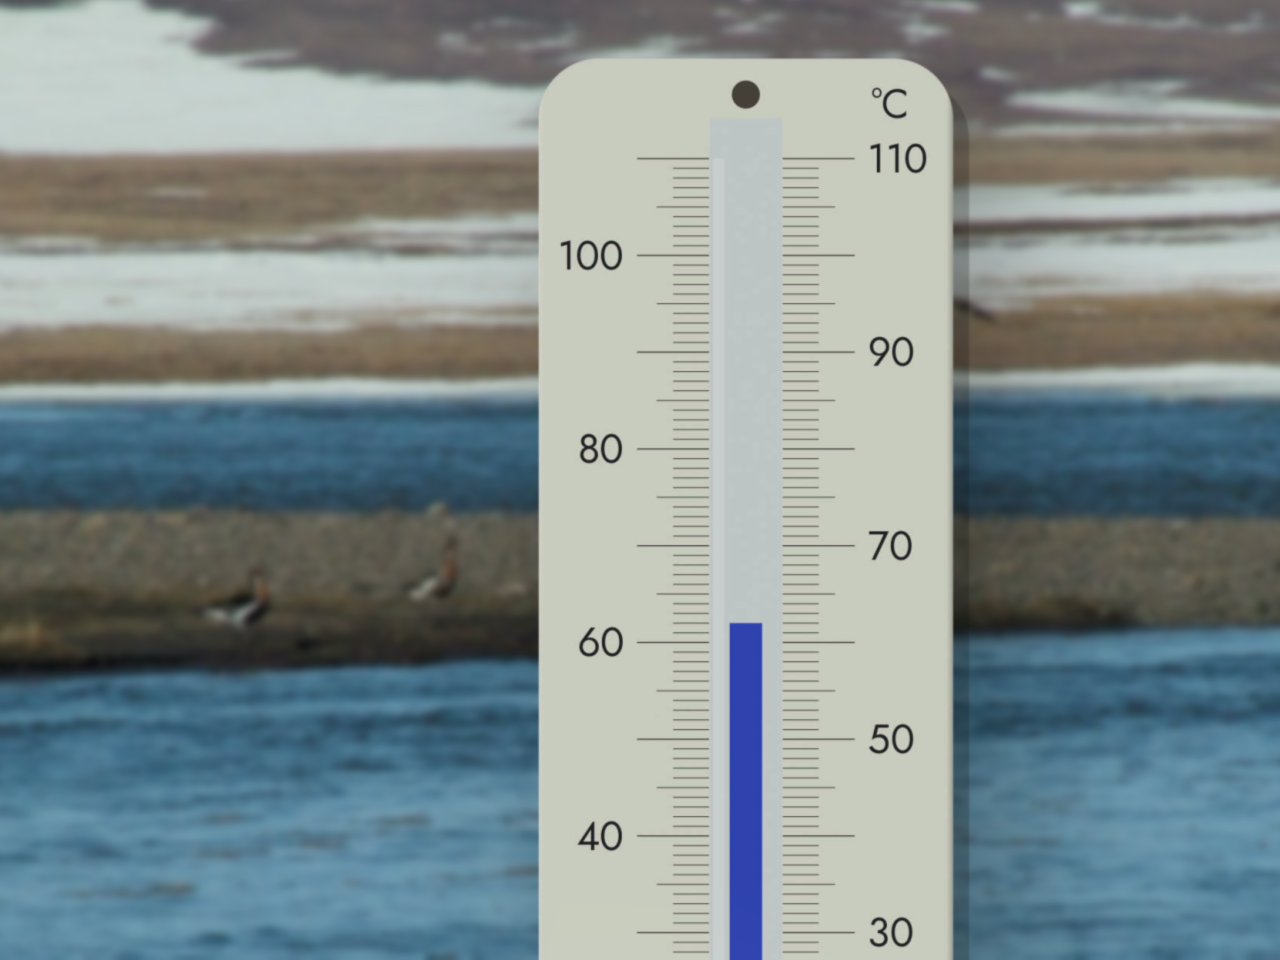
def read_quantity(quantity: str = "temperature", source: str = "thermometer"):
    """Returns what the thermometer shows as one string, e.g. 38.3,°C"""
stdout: 62,°C
